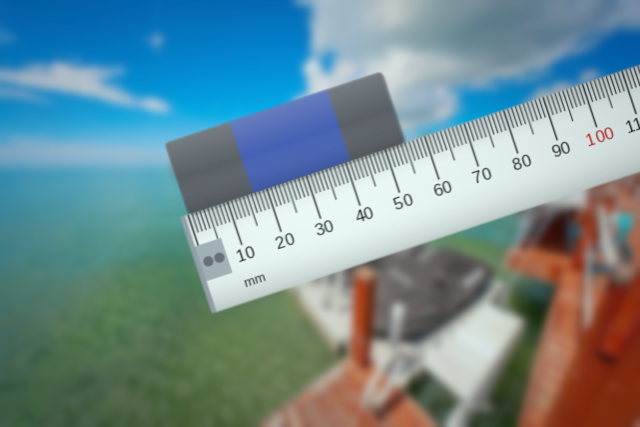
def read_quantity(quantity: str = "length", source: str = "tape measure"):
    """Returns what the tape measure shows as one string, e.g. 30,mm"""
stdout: 55,mm
